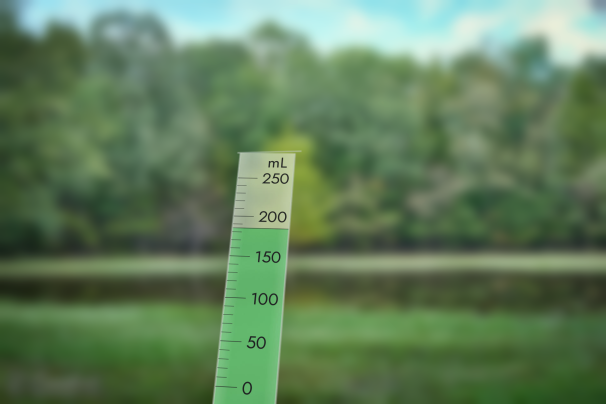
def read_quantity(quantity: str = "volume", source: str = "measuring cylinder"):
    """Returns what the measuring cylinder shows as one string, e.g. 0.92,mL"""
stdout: 185,mL
